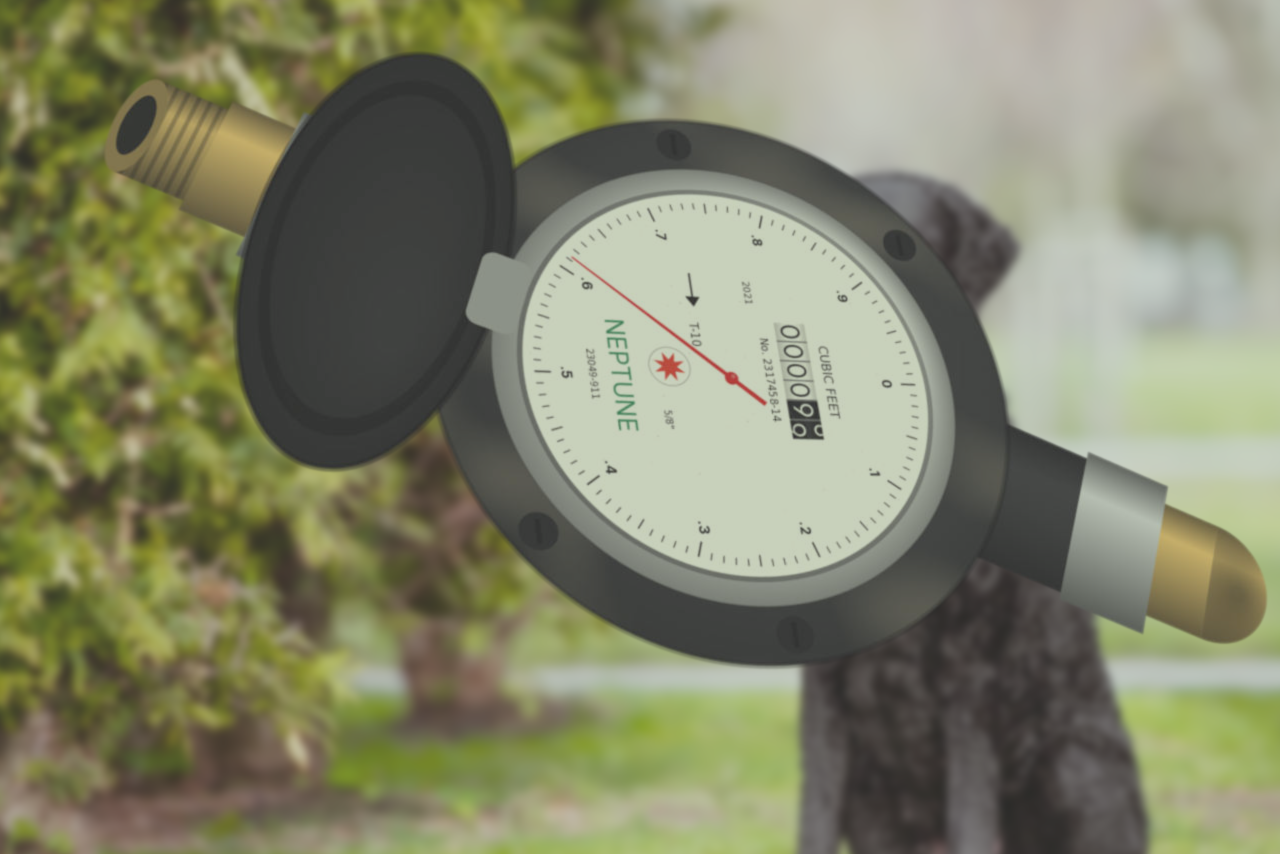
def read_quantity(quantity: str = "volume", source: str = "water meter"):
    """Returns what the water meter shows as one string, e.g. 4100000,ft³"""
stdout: 98.61,ft³
